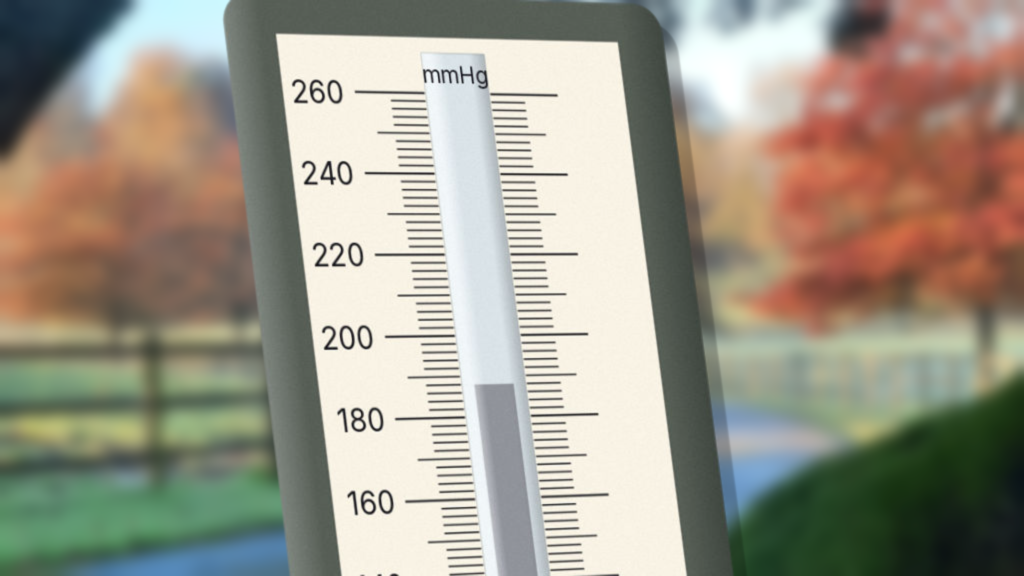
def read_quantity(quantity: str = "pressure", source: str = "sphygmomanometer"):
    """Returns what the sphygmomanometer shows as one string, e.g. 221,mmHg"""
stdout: 188,mmHg
